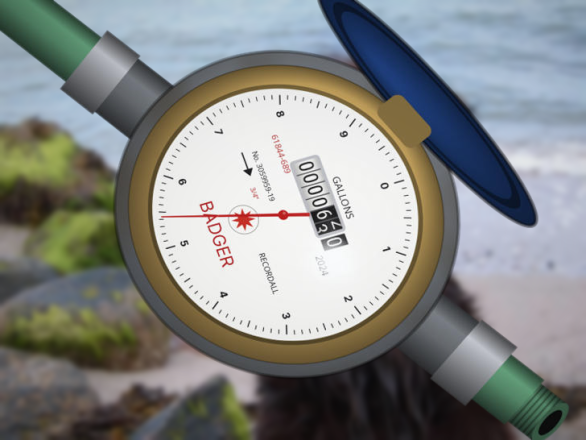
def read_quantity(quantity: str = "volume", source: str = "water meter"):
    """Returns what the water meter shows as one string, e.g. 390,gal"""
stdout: 625.4,gal
